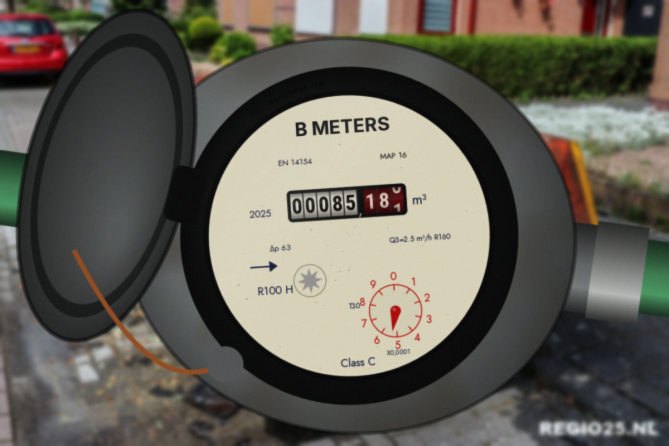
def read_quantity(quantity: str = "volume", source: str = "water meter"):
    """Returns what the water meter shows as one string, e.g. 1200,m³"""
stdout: 85.1805,m³
